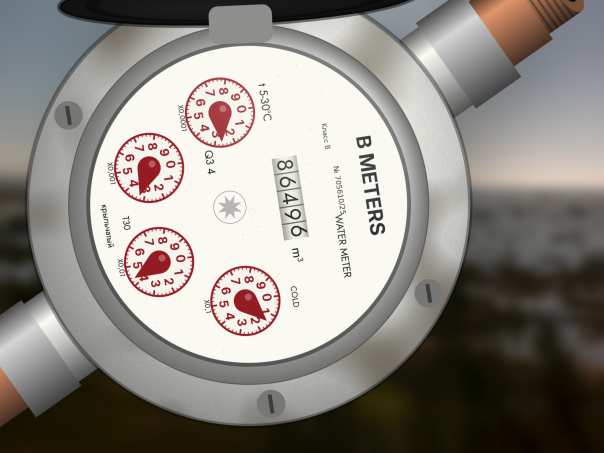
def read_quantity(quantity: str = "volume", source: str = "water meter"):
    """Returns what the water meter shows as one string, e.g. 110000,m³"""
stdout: 86496.1432,m³
